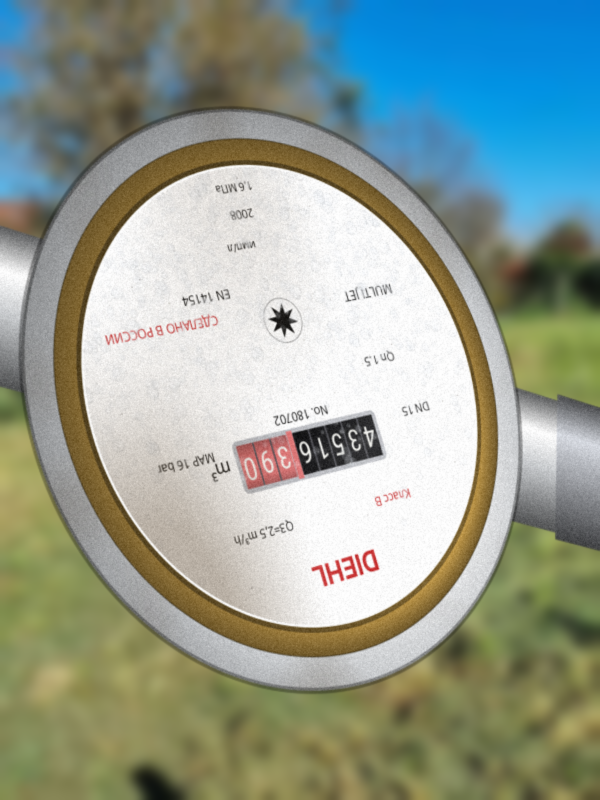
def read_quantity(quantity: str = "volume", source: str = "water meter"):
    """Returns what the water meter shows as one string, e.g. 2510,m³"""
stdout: 43516.390,m³
